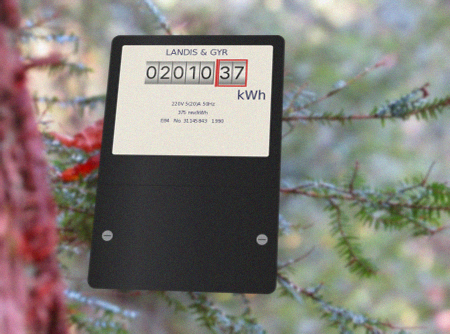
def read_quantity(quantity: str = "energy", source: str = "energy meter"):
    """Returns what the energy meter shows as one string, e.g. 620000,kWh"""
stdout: 2010.37,kWh
